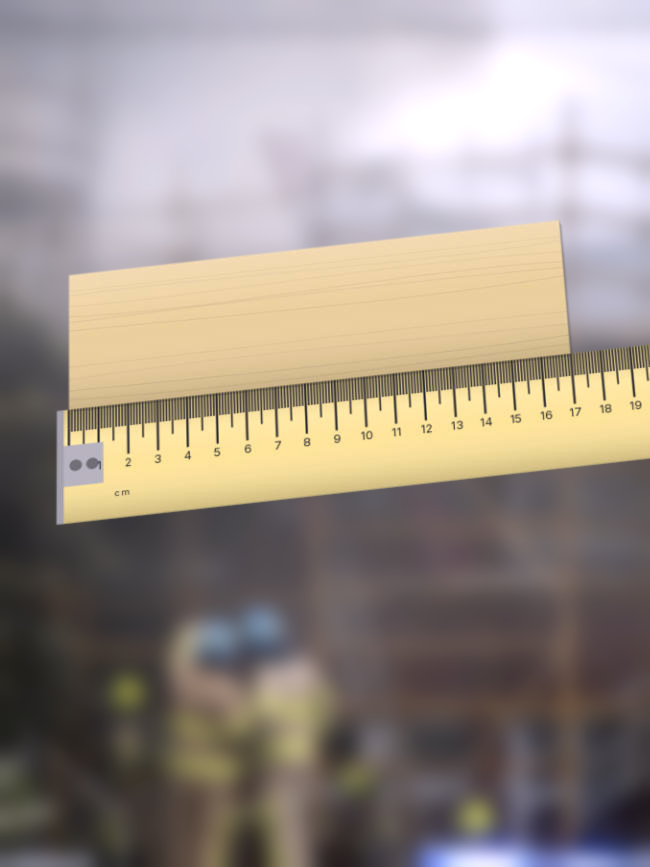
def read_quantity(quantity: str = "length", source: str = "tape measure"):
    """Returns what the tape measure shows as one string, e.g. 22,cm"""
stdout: 17,cm
